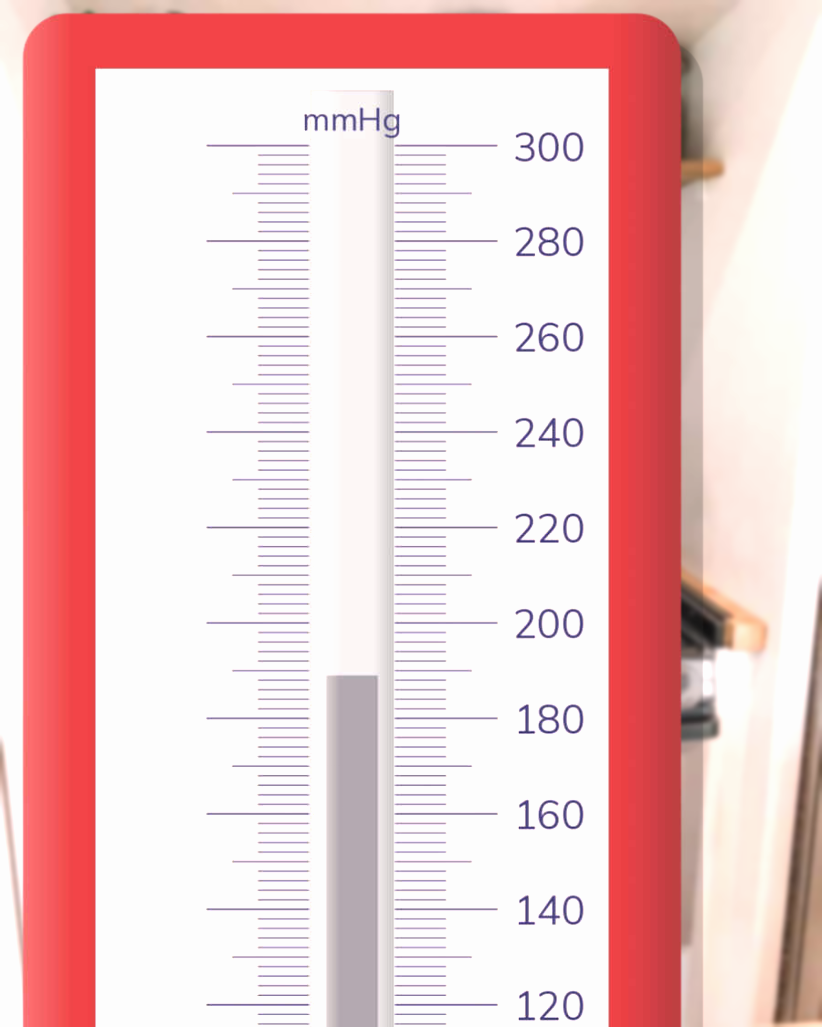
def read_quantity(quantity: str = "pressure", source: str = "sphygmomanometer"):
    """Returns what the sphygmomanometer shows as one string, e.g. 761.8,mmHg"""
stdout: 189,mmHg
